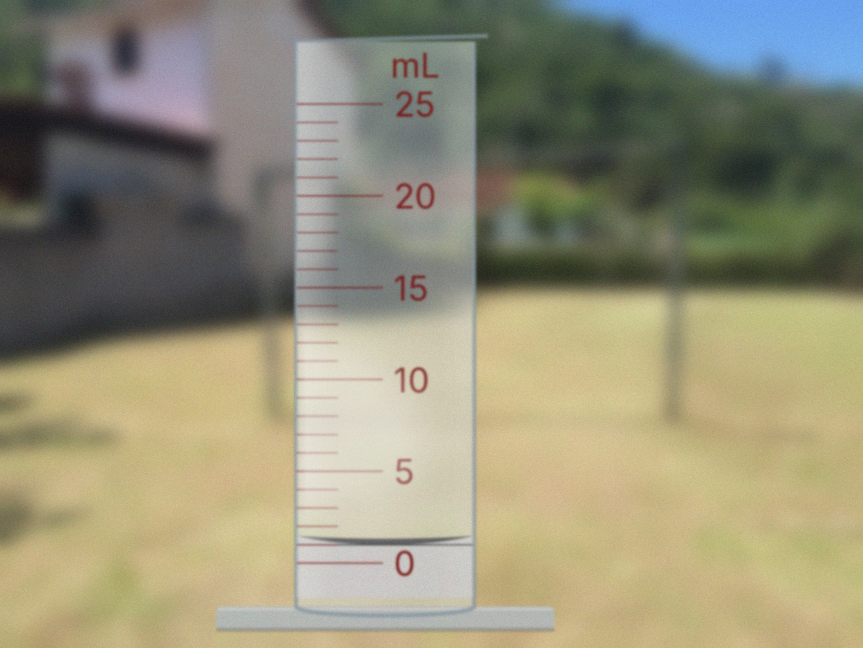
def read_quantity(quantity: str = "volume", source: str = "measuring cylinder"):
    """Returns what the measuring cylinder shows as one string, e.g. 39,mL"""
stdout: 1,mL
